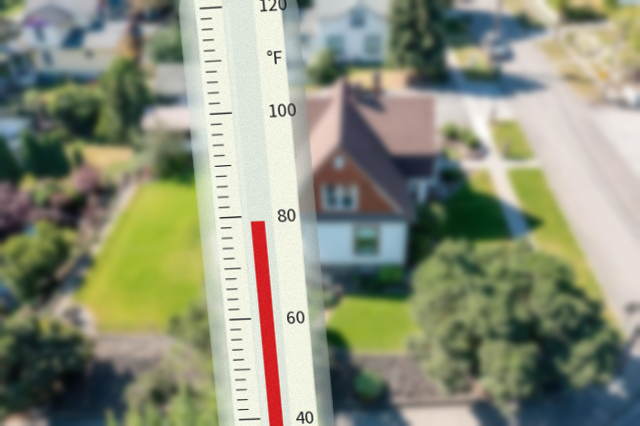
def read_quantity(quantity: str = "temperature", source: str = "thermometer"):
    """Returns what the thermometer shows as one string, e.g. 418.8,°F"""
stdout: 79,°F
